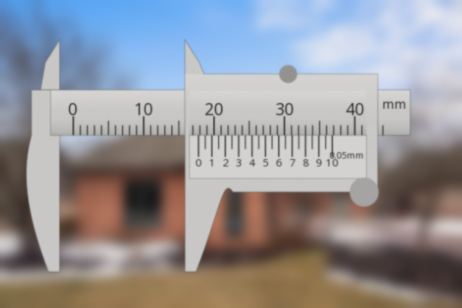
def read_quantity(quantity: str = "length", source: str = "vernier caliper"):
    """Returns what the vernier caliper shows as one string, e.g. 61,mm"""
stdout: 17.8,mm
